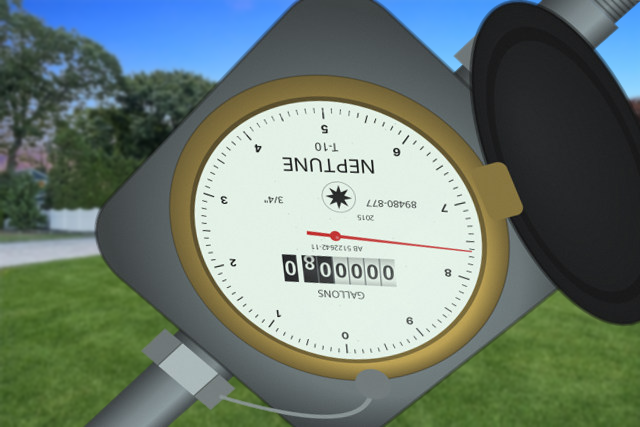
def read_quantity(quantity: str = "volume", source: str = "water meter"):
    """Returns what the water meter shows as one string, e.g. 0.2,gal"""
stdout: 77.6,gal
